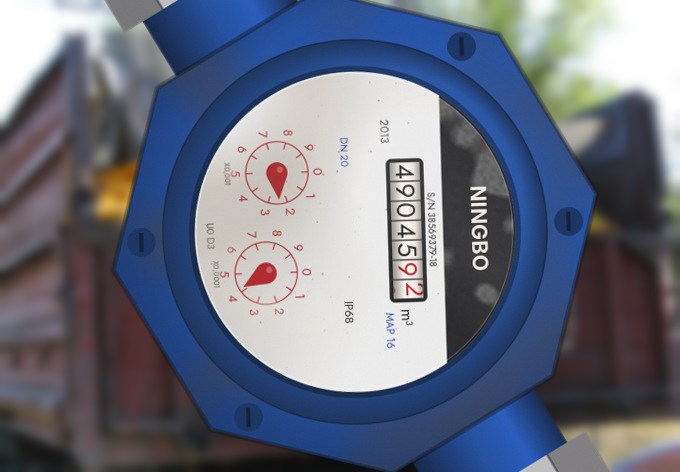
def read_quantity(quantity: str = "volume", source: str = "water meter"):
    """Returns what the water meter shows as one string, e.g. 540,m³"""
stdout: 49045.9224,m³
